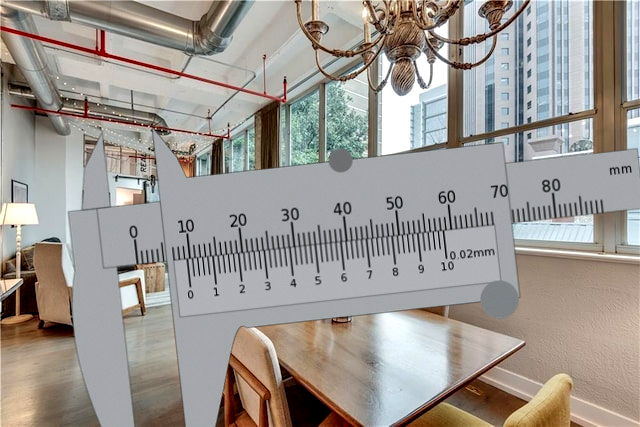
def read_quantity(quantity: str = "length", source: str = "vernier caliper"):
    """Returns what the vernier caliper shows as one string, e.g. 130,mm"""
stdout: 9.5,mm
